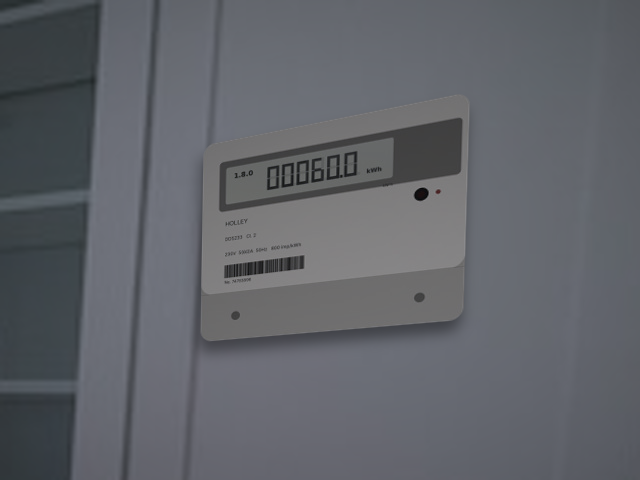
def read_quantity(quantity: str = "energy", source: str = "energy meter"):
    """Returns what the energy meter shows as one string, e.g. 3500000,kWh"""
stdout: 60.0,kWh
